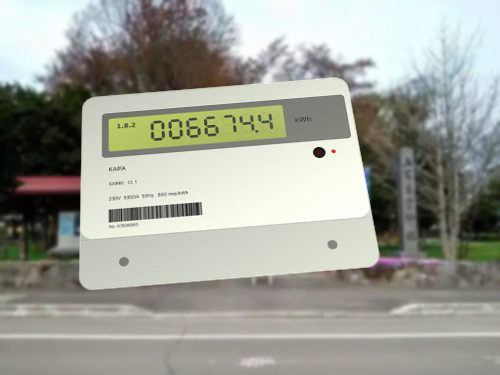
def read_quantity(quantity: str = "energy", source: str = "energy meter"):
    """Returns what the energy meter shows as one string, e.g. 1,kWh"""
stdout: 6674.4,kWh
